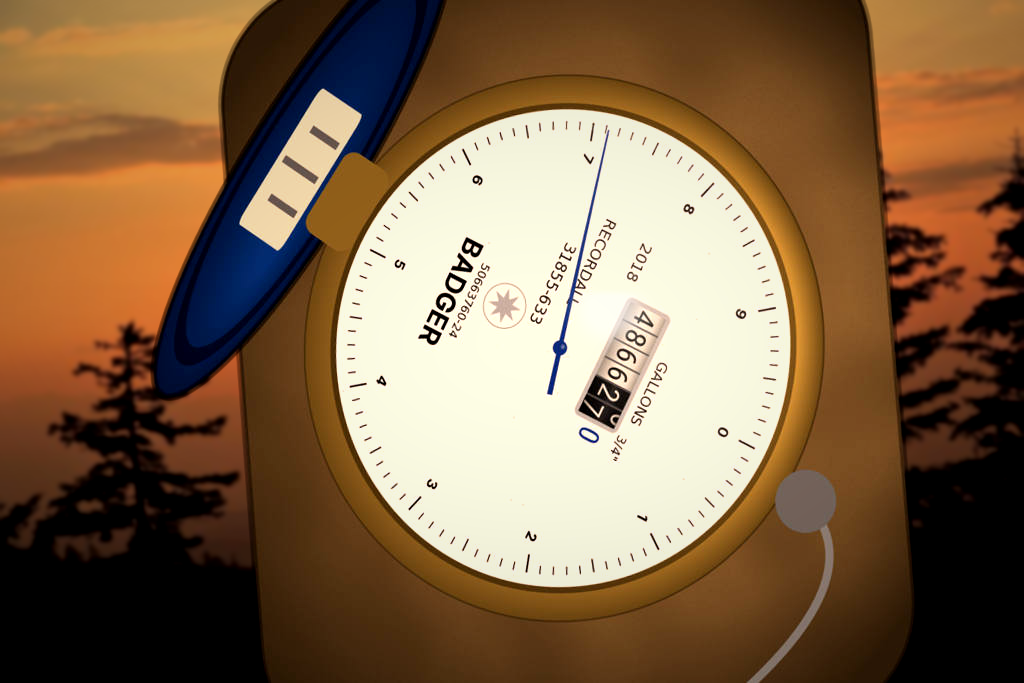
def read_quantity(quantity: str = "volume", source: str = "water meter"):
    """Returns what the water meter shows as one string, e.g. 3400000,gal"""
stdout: 4866267.1,gal
